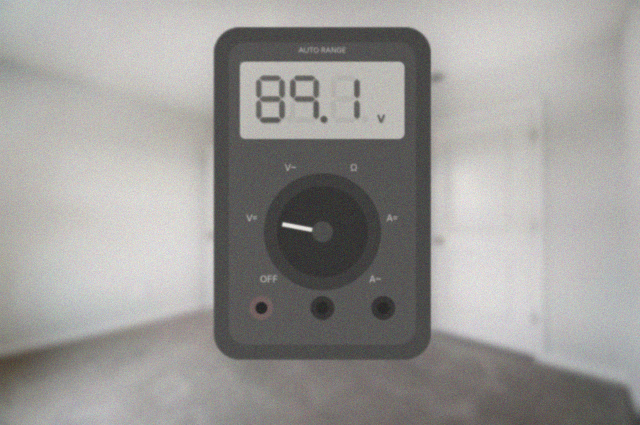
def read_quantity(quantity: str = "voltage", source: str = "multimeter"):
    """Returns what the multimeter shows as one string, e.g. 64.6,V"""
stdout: 89.1,V
